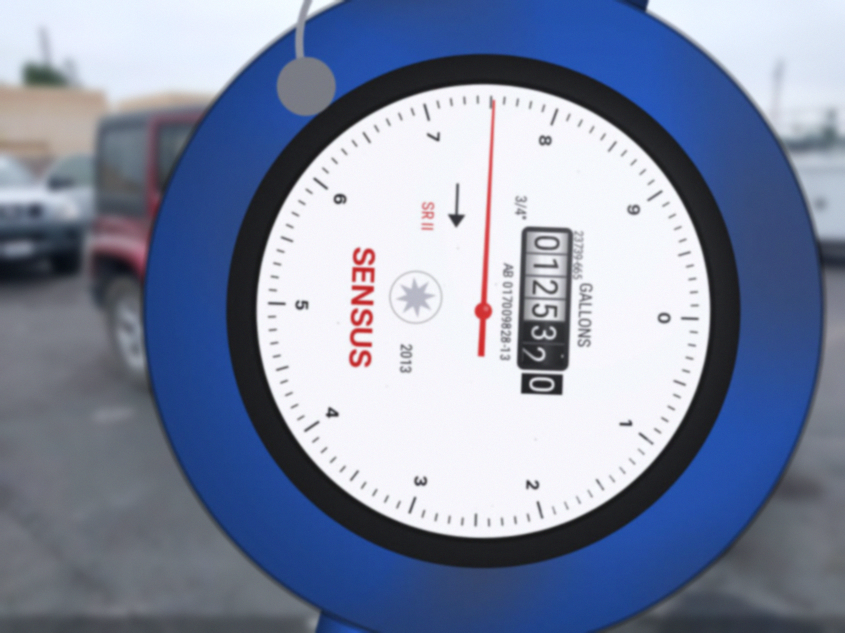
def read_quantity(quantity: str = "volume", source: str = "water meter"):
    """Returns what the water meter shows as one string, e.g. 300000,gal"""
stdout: 125317.5,gal
